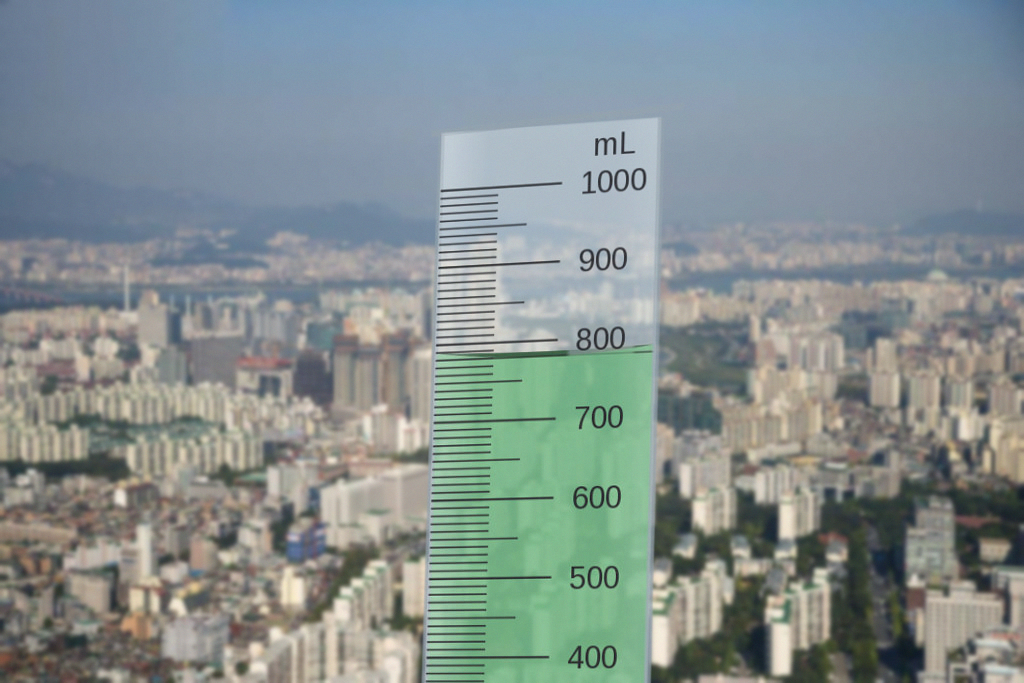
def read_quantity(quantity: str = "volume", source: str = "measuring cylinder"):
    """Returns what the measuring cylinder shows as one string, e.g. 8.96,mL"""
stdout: 780,mL
